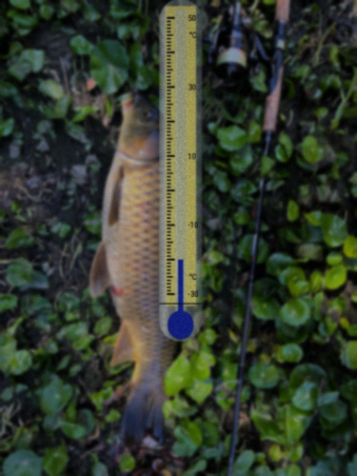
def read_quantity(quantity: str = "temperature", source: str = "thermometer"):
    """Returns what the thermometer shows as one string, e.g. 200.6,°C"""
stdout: -20,°C
